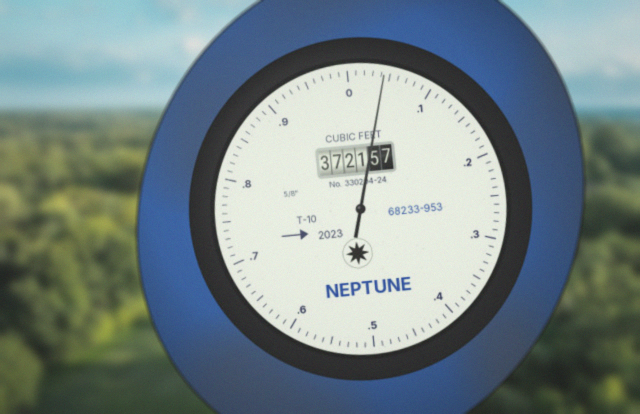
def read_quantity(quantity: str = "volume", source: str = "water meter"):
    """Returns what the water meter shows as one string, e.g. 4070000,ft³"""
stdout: 372157.04,ft³
